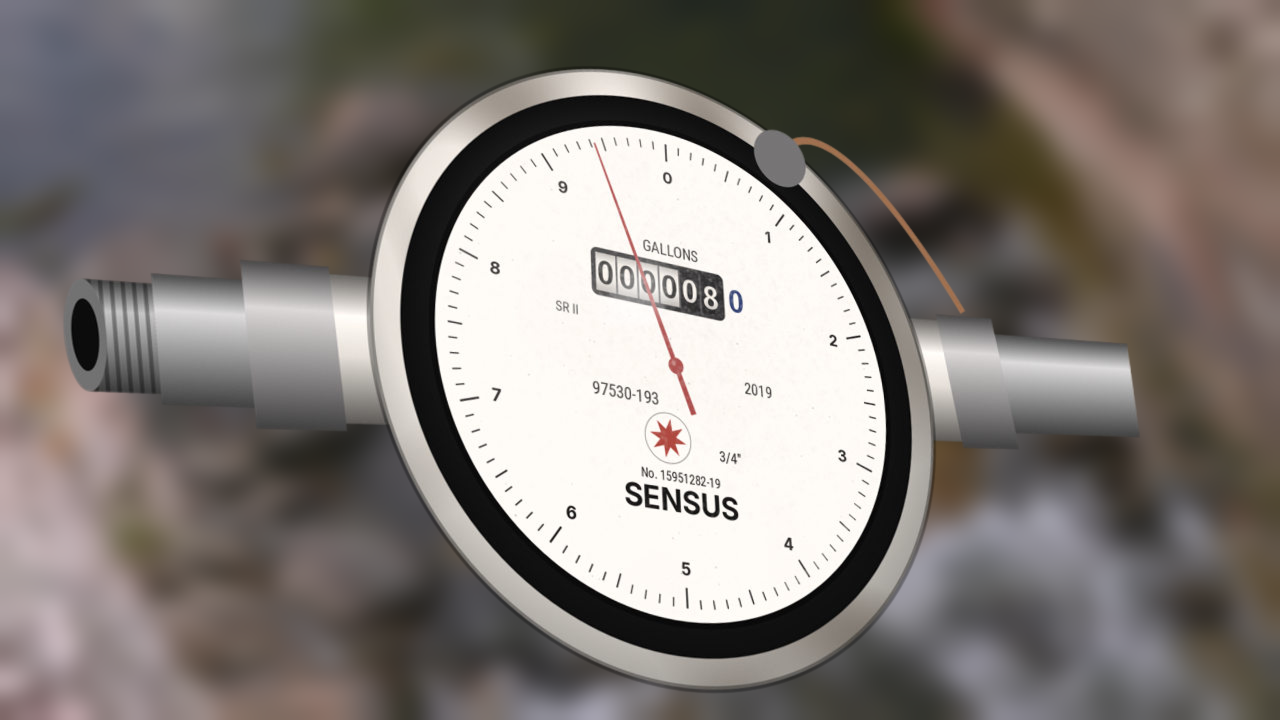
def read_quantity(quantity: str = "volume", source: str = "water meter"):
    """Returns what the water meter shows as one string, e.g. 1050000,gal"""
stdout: 79.4,gal
